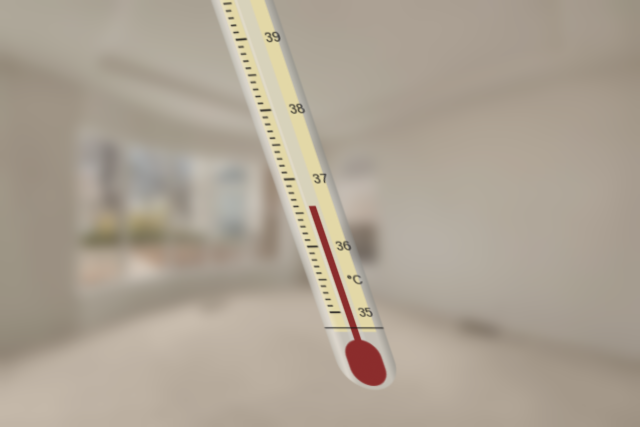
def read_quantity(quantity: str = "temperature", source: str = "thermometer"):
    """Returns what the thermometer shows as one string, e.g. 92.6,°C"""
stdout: 36.6,°C
